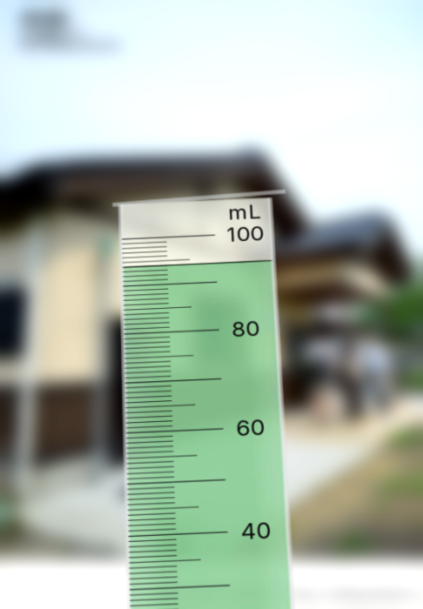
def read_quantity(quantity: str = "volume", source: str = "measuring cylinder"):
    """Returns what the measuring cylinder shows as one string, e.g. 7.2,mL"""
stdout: 94,mL
